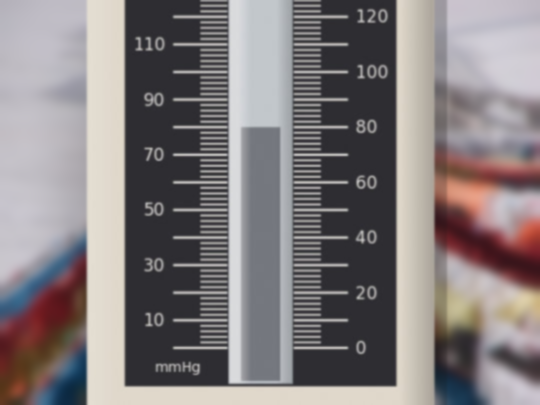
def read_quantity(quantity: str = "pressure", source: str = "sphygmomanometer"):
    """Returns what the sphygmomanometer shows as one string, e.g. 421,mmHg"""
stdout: 80,mmHg
